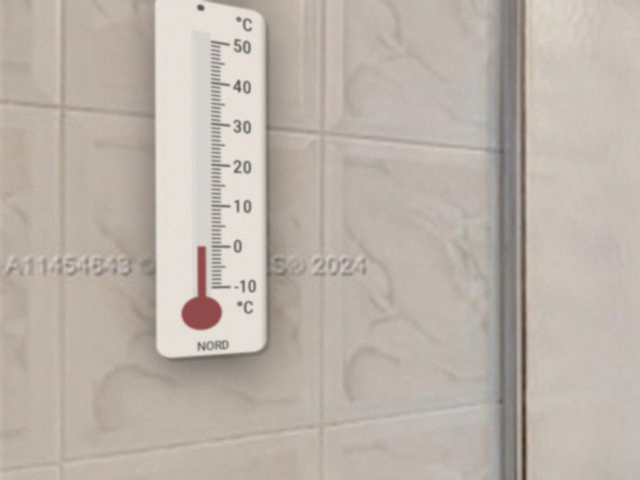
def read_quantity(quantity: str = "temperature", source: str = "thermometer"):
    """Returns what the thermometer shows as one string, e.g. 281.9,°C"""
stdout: 0,°C
